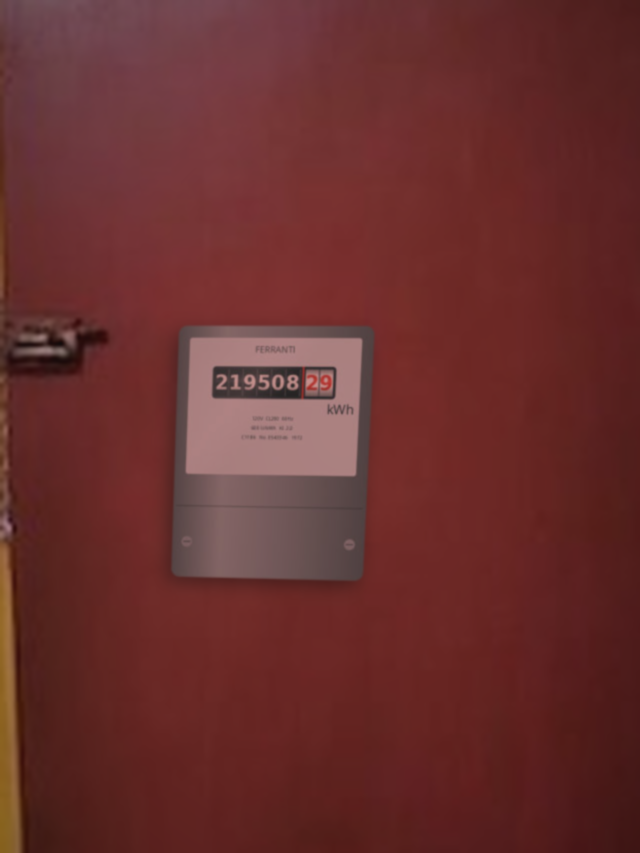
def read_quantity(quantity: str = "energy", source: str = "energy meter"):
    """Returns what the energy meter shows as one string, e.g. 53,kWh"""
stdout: 219508.29,kWh
